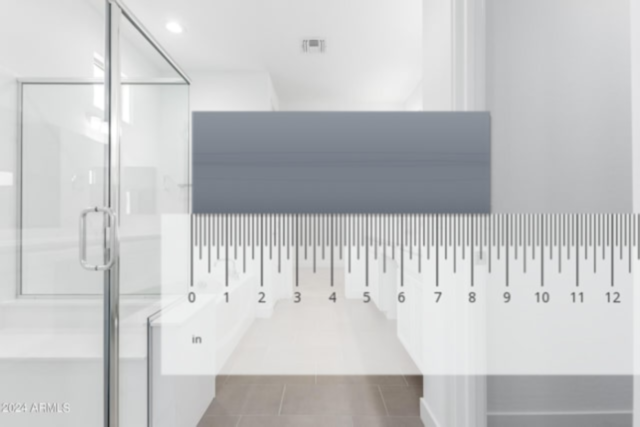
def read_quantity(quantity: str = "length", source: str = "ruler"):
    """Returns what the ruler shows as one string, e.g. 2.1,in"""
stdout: 8.5,in
